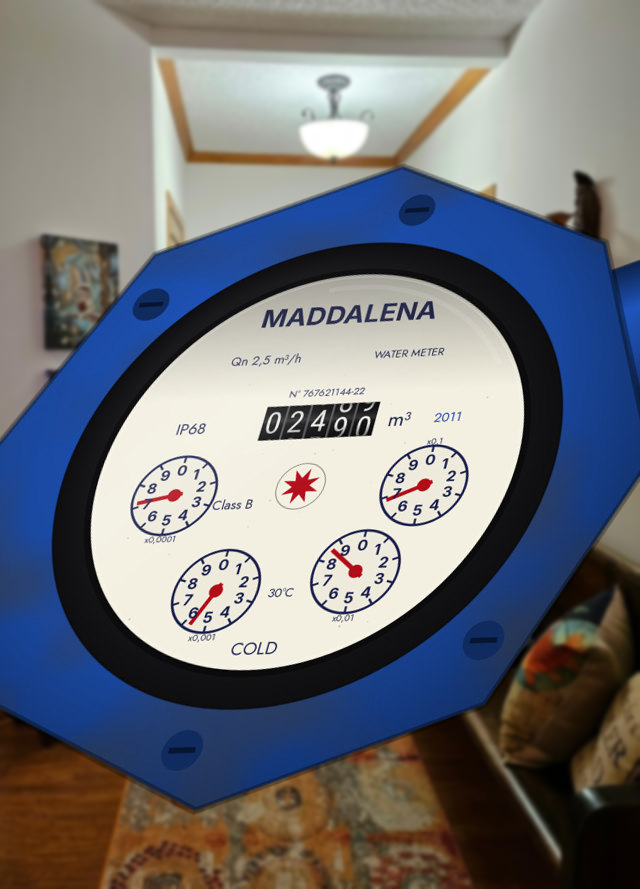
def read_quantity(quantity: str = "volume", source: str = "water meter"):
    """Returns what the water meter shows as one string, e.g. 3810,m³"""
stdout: 2489.6857,m³
